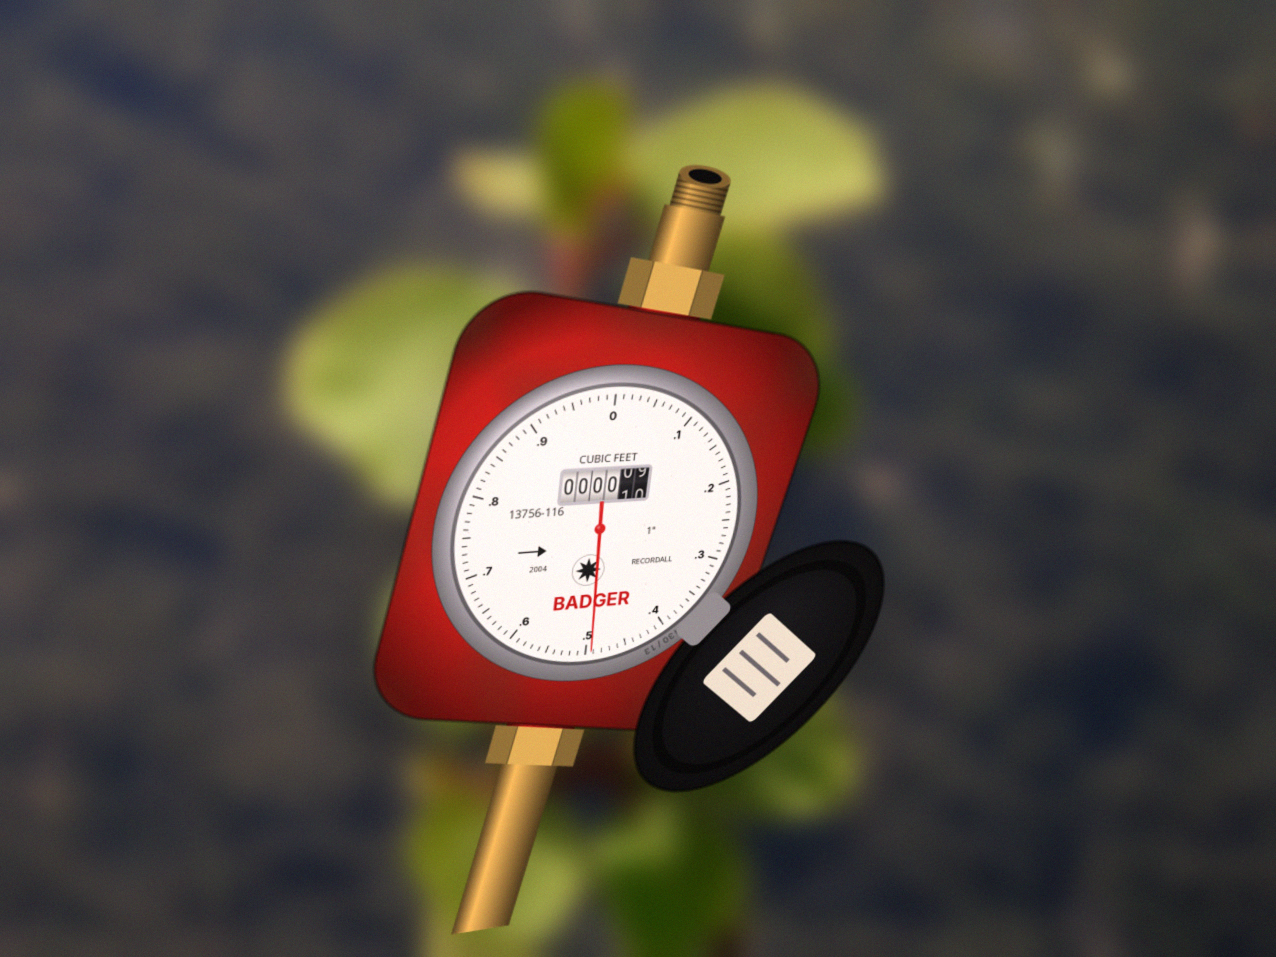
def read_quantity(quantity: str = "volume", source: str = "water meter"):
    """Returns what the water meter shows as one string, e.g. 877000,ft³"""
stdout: 9.49,ft³
